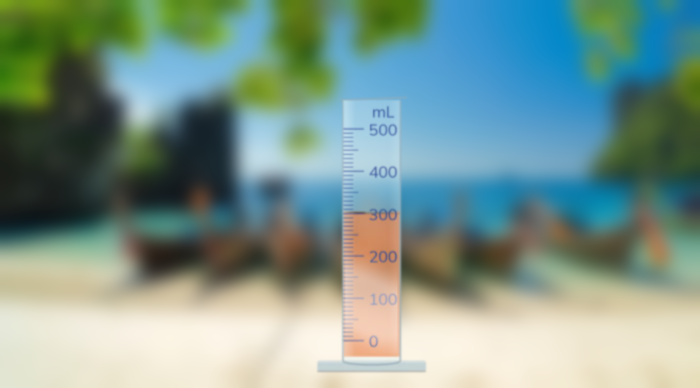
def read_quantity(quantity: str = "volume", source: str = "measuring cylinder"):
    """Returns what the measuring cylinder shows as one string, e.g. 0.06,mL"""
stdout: 300,mL
